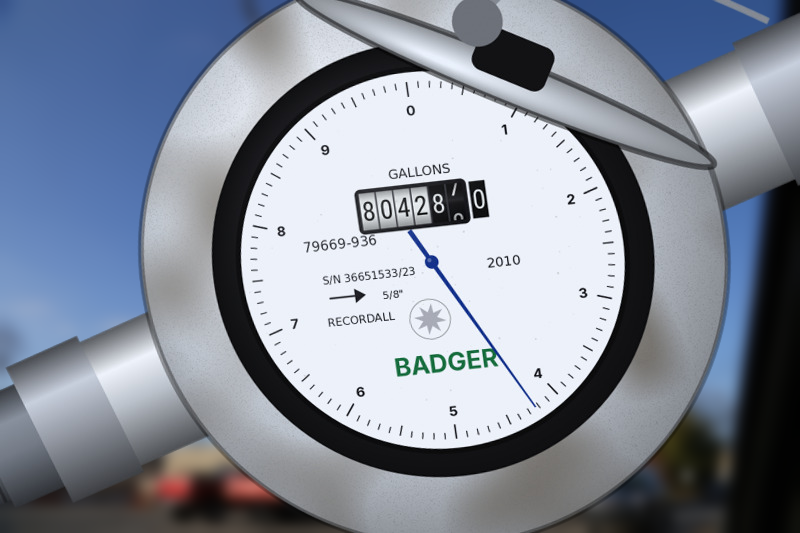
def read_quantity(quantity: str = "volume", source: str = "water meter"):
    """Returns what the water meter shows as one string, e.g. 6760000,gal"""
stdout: 8042874.2,gal
